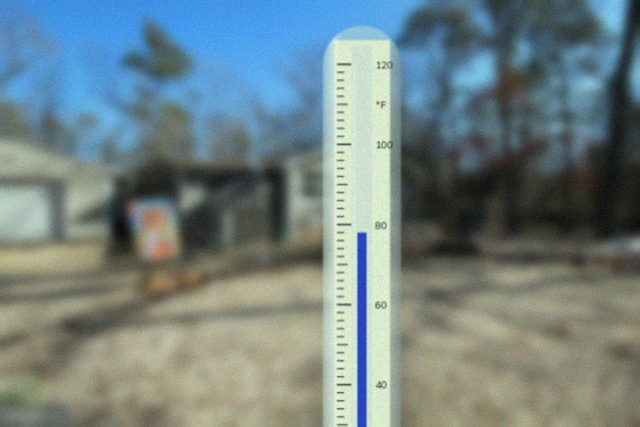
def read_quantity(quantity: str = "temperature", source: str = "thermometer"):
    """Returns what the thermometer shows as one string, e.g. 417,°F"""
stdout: 78,°F
